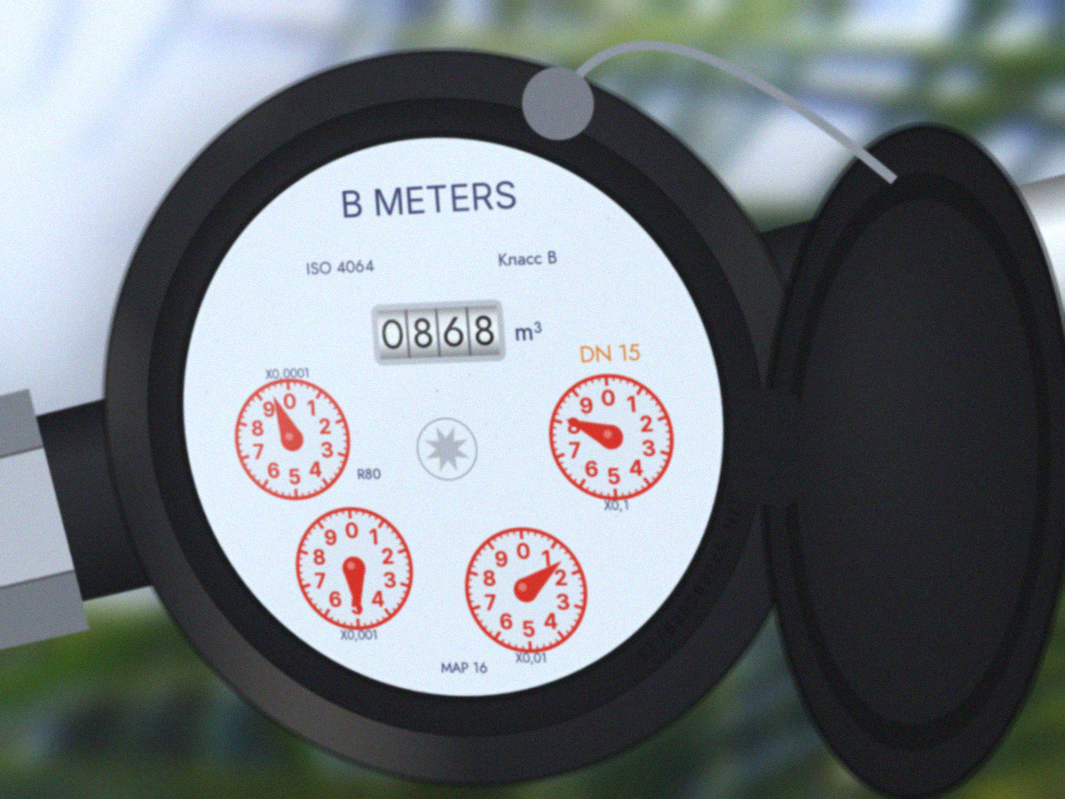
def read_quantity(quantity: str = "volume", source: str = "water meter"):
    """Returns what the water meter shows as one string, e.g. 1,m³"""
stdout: 868.8149,m³
